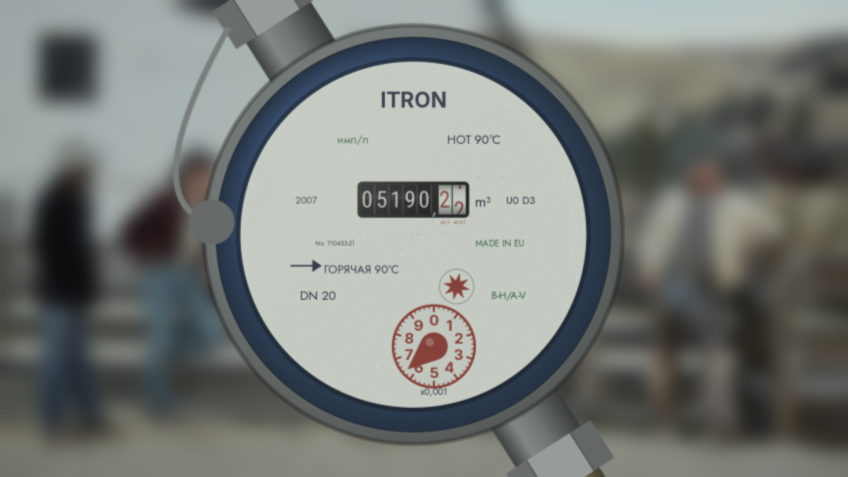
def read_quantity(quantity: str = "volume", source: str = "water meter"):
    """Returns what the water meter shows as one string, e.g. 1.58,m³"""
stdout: 5190.216,m³
